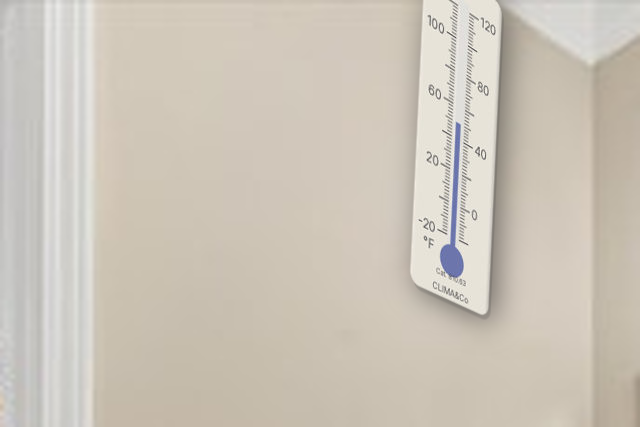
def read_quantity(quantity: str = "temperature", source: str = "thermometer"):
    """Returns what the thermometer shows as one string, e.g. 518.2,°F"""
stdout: 50,°F
